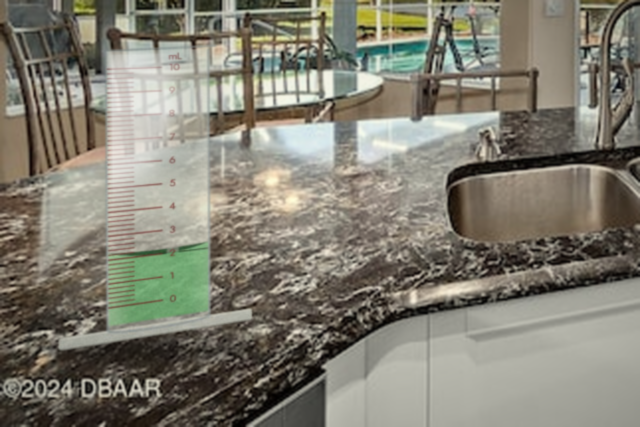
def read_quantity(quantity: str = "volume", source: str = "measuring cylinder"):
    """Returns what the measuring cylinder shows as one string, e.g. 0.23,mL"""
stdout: 2,mL
